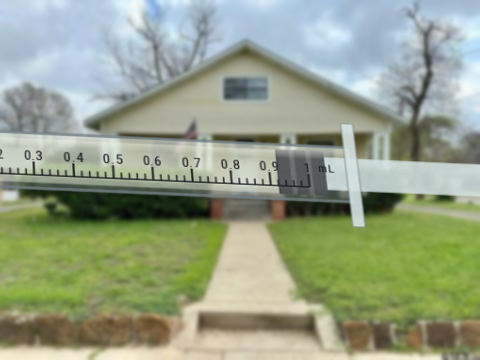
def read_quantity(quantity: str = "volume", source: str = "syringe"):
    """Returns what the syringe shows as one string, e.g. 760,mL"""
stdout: 0.92,mL
